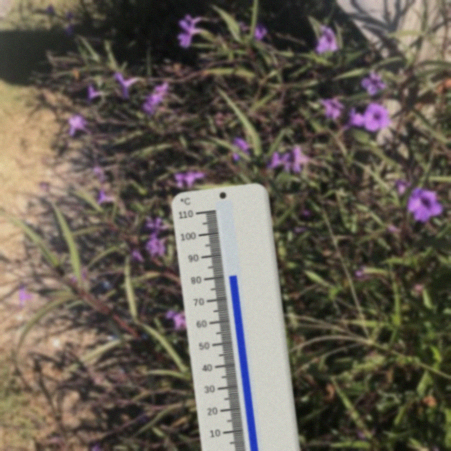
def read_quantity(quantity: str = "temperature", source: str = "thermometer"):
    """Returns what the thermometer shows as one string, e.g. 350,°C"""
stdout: 80,°C
